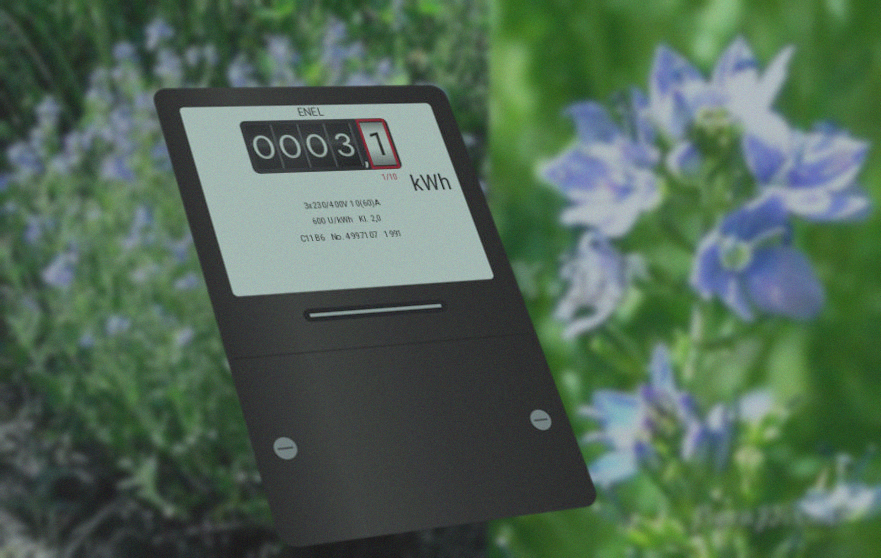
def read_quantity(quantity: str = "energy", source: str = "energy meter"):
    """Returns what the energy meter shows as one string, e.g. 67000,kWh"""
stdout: 3.1,kWh
